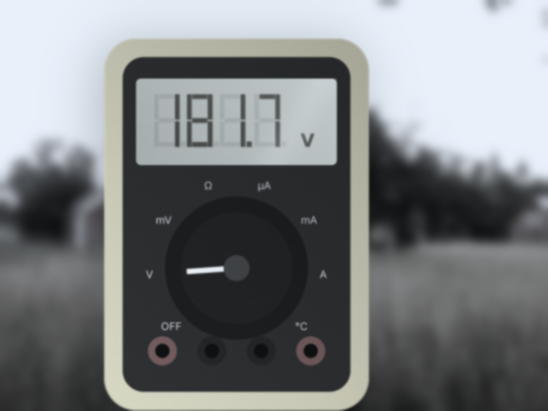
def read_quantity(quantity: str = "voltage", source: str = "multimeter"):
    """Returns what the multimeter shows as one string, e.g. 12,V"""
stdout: 181.7,V
